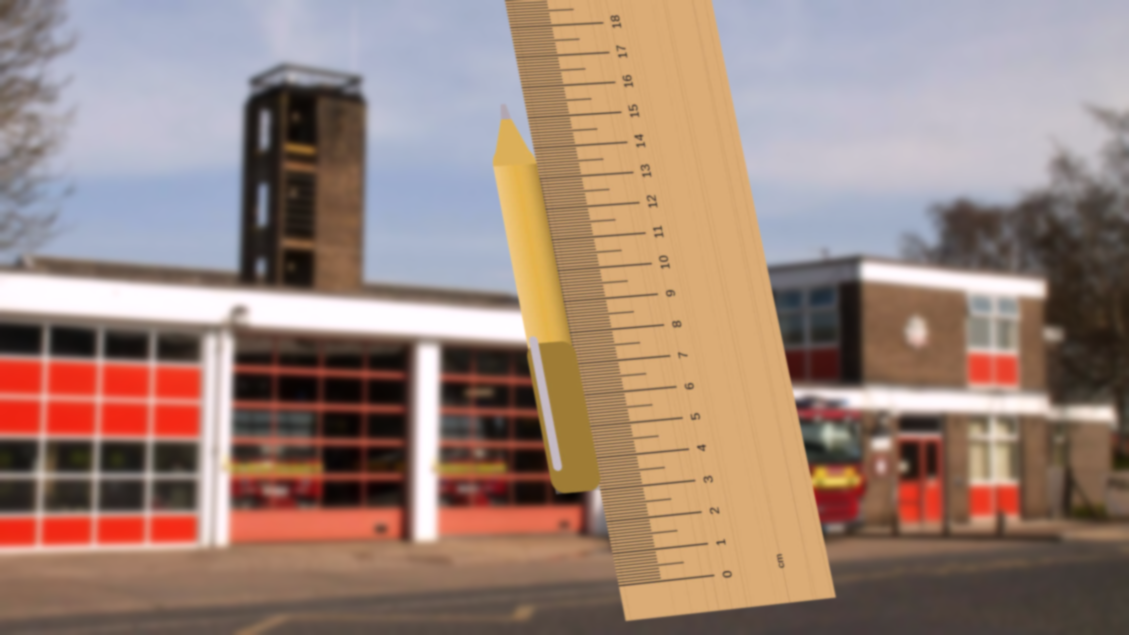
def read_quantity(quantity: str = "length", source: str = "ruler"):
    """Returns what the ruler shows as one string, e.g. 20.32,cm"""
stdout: 12.5,cm
